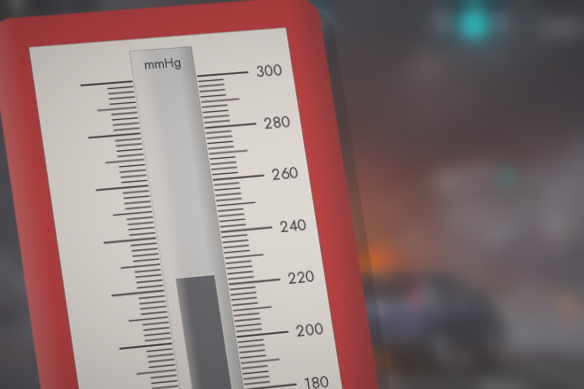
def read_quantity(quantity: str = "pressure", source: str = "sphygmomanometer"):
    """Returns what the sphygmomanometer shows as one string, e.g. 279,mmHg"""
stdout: 224,mmHg
